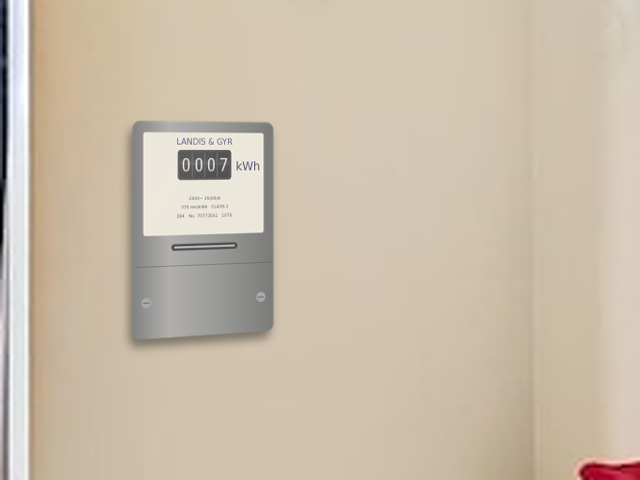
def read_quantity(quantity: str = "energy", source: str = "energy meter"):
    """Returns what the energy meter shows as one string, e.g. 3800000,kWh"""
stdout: 7,kWh
